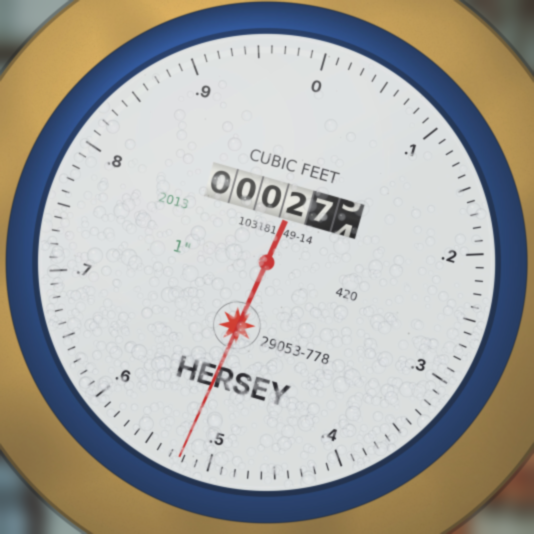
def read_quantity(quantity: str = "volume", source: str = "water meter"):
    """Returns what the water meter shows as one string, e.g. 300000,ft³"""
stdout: 273.52,ft³
